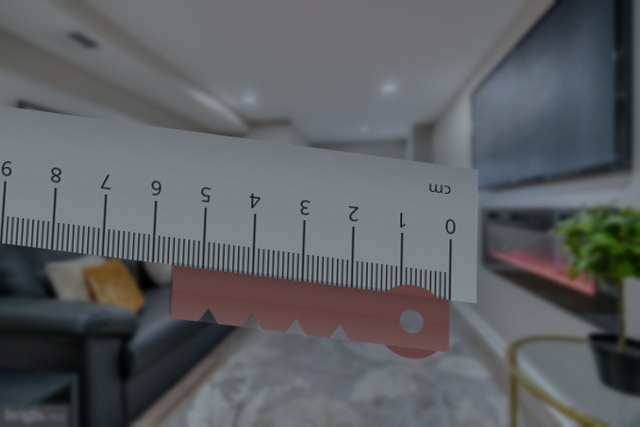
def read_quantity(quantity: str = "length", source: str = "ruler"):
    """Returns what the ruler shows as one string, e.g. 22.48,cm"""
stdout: 5.6,cm
